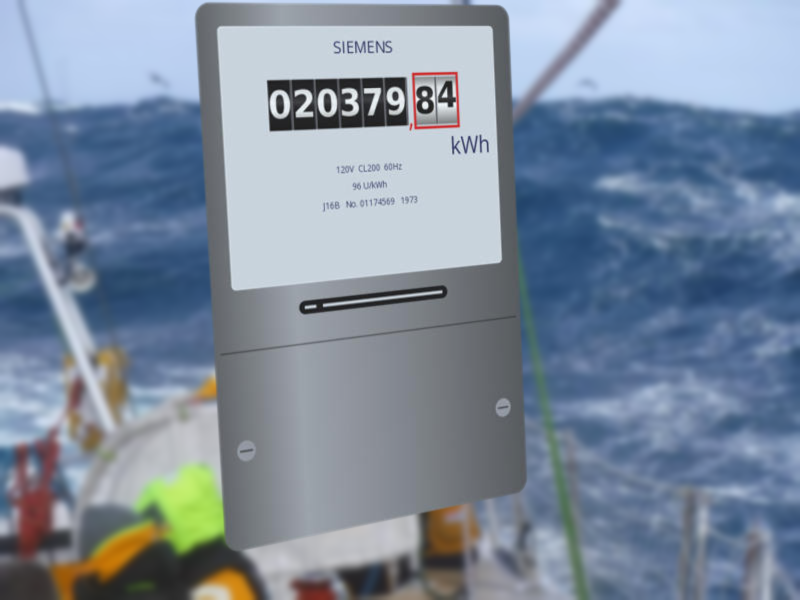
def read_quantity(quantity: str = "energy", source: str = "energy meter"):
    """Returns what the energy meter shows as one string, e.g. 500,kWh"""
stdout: 20379.84,kWh
